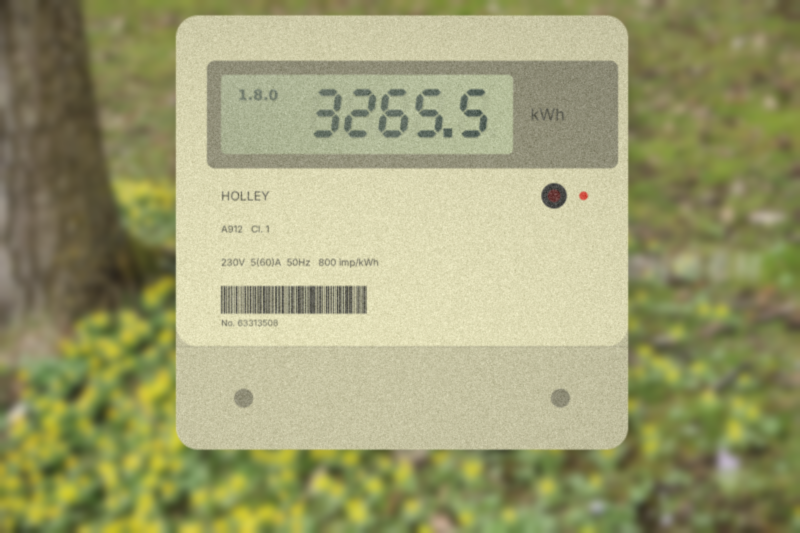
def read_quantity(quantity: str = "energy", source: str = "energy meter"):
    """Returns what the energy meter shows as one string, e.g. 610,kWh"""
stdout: 3265.5,kWh
